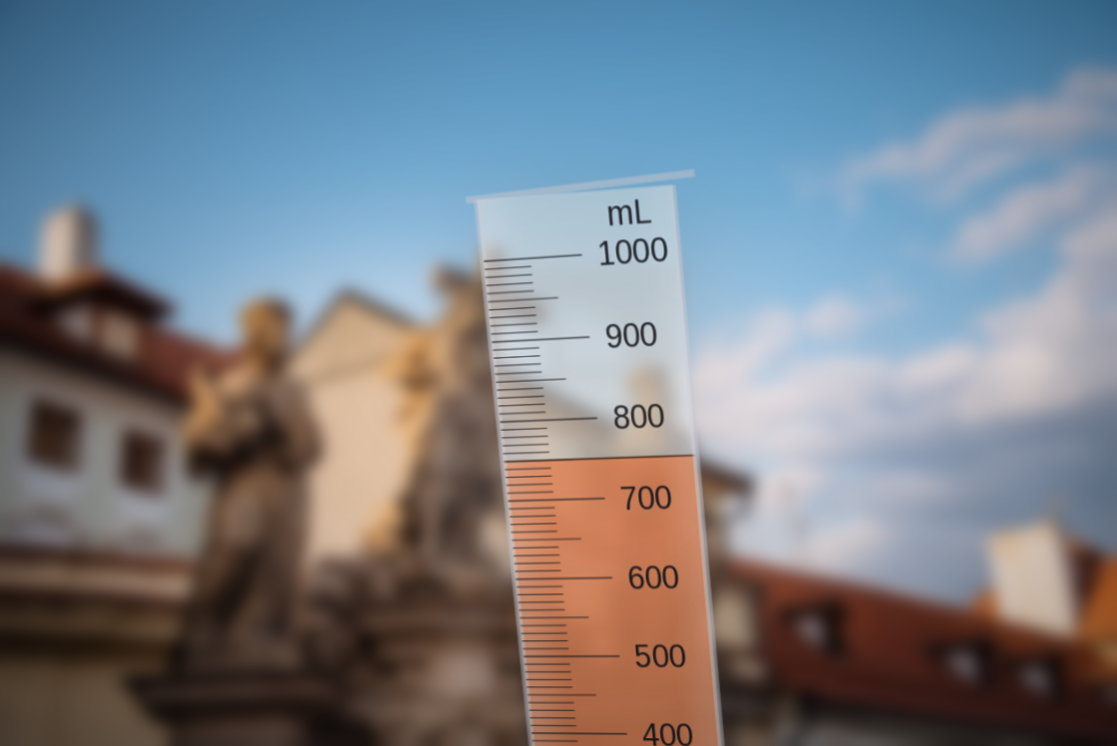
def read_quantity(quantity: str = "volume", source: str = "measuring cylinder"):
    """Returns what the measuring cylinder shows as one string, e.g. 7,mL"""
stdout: 750,mL
